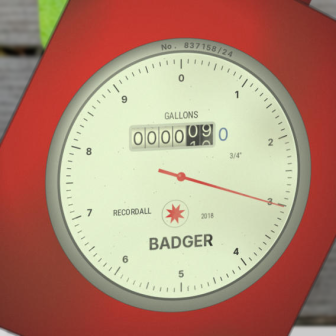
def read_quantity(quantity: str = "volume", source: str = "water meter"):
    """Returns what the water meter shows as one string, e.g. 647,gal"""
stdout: 93.0,gal
